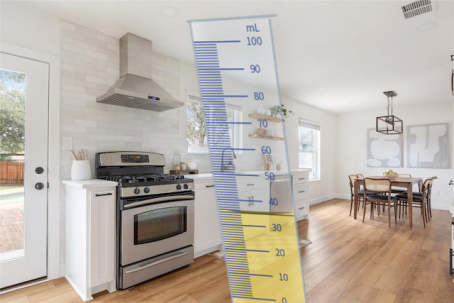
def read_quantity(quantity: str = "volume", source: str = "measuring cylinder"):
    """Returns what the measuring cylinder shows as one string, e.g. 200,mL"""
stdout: 35,mL
